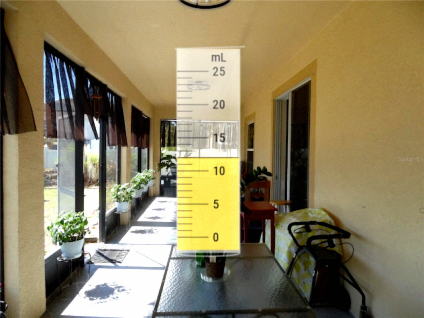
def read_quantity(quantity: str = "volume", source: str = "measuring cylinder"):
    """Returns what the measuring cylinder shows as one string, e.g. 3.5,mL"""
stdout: 12,mL
